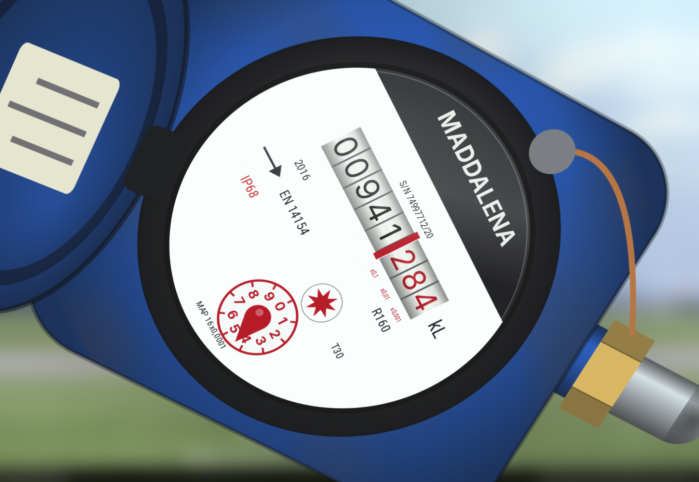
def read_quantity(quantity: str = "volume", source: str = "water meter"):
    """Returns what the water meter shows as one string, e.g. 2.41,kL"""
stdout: 941.2844,kL
